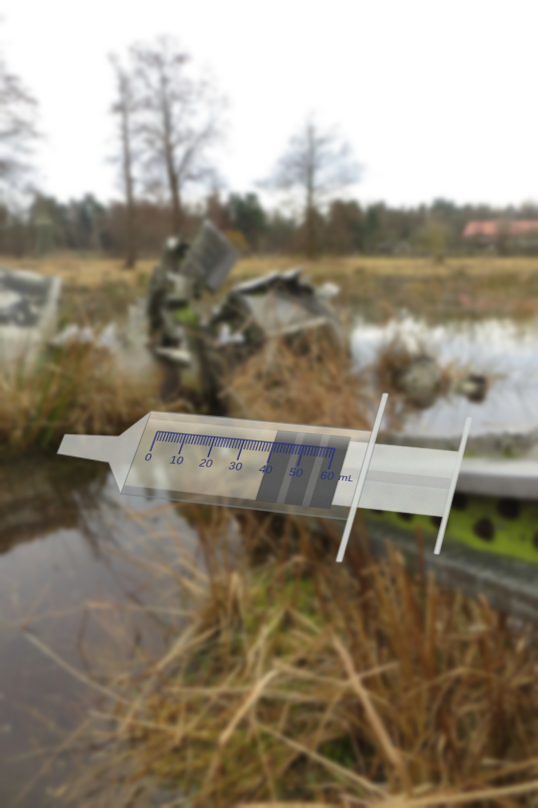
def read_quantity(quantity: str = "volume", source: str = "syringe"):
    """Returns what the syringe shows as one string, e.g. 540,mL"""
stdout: 40,mL
